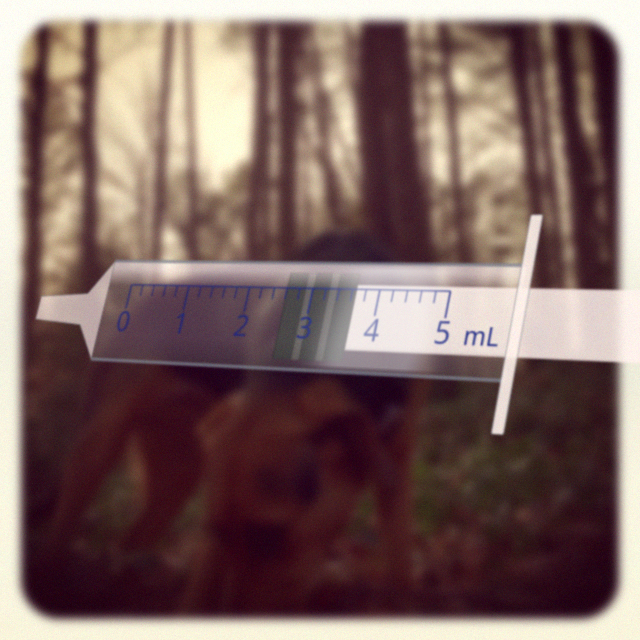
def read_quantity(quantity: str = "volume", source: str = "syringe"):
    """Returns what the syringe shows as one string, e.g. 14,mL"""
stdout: 2.6,mL
